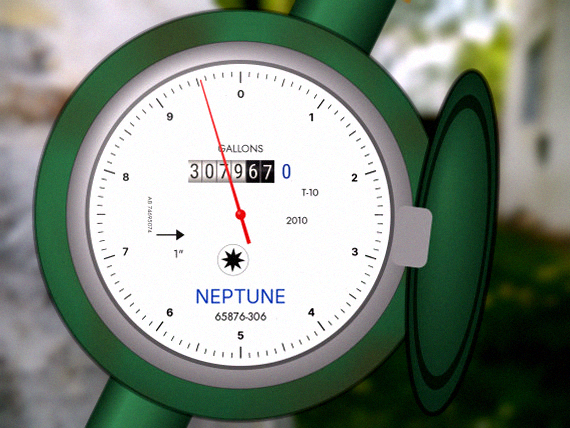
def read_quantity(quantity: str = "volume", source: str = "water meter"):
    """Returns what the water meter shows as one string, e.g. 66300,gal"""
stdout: 3079669.5,gal
